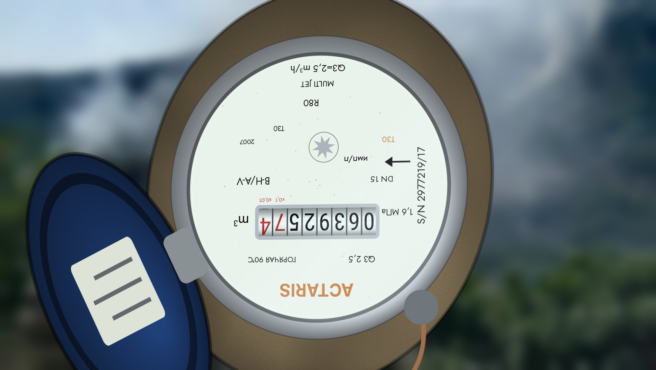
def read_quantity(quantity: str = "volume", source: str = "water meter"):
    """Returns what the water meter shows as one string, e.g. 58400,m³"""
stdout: 63925.74,m³
